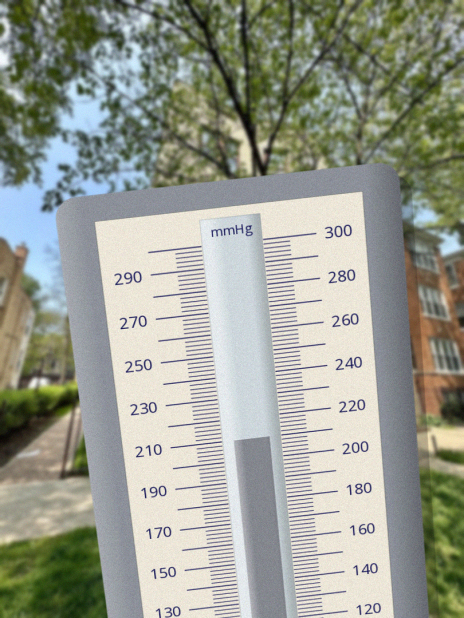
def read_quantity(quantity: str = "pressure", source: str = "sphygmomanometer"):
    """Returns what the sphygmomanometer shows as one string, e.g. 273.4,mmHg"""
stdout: 210,mmHg
